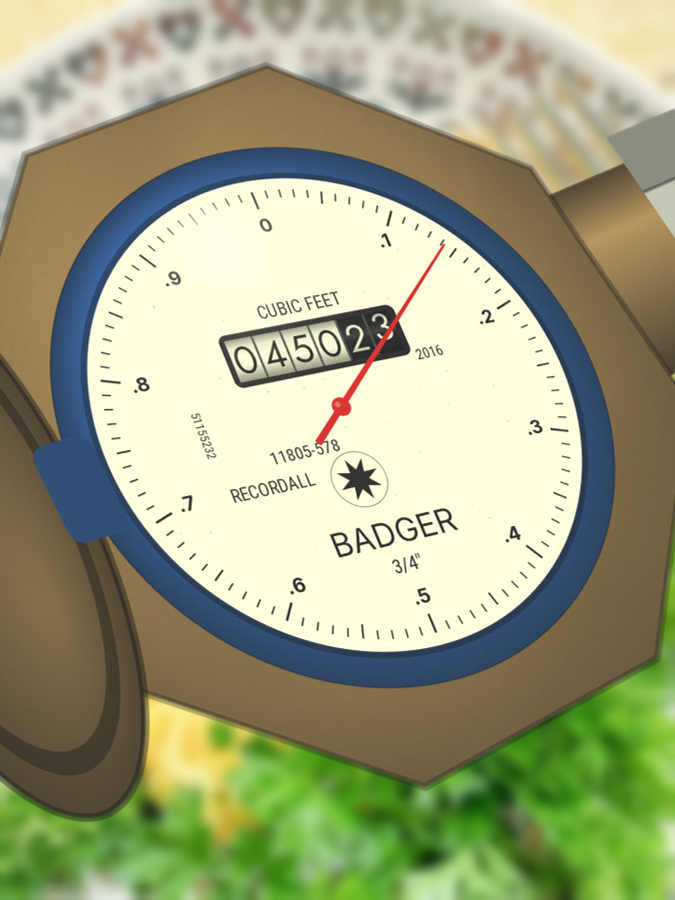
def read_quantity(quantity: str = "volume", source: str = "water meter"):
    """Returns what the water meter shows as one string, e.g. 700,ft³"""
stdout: 45023.14,ft³
